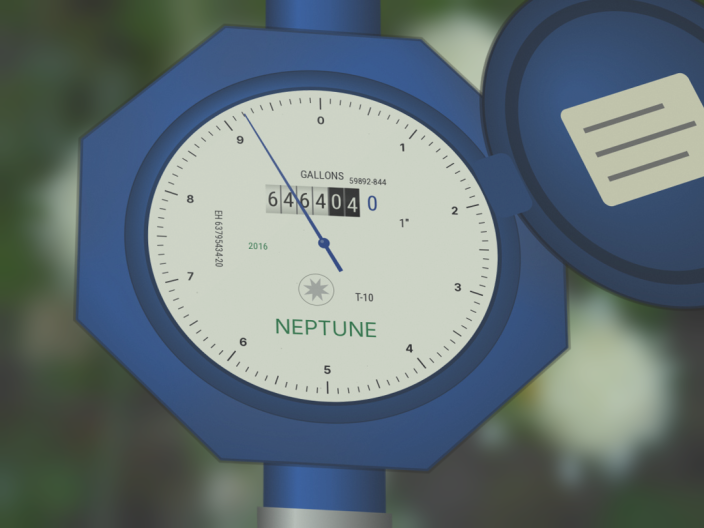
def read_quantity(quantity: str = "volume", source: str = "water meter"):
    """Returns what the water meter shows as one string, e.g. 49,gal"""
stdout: 6464039.2,gal
